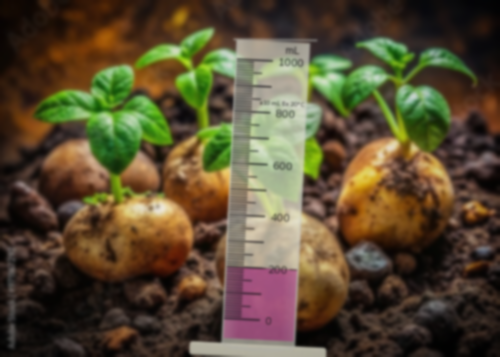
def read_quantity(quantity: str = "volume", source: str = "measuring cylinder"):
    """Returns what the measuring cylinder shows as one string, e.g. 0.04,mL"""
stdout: 200,mL
